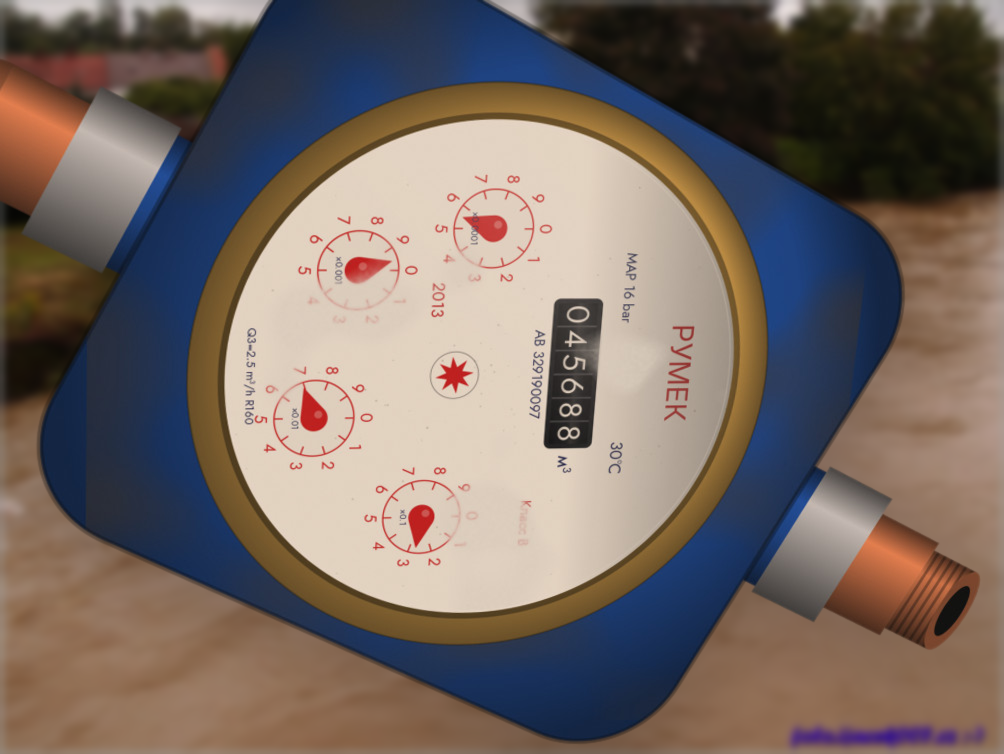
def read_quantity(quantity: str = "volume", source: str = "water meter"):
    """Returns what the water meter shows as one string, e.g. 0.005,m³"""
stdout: 45688.2695,m³
